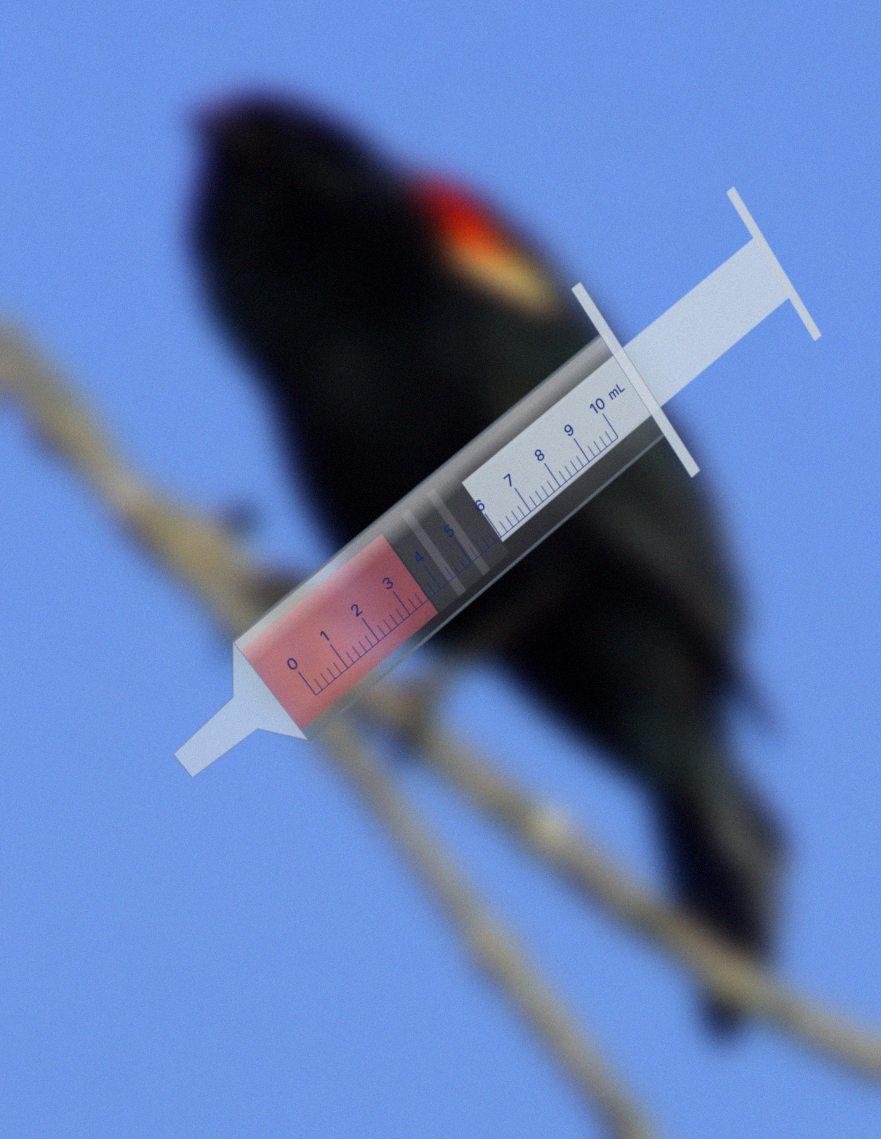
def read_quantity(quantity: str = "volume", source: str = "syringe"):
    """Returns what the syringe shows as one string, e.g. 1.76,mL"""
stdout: 3.6,mL
